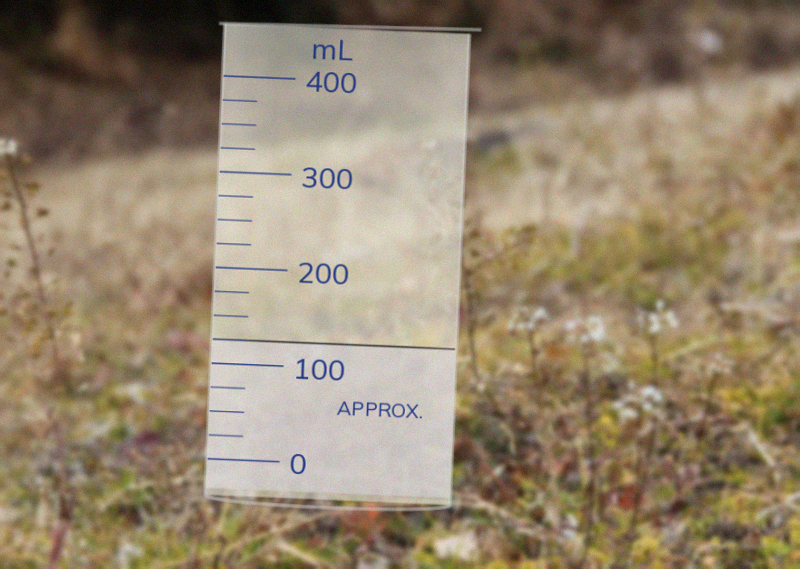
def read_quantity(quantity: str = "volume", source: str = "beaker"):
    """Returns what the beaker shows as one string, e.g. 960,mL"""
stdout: 125,mL
